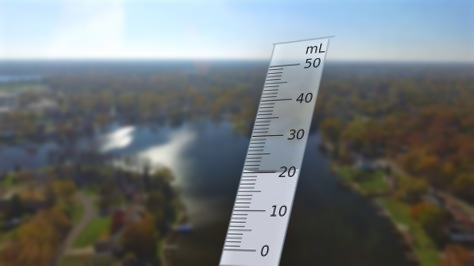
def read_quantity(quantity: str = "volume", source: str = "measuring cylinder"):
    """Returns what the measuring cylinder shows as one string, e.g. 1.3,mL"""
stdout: 20,mL
